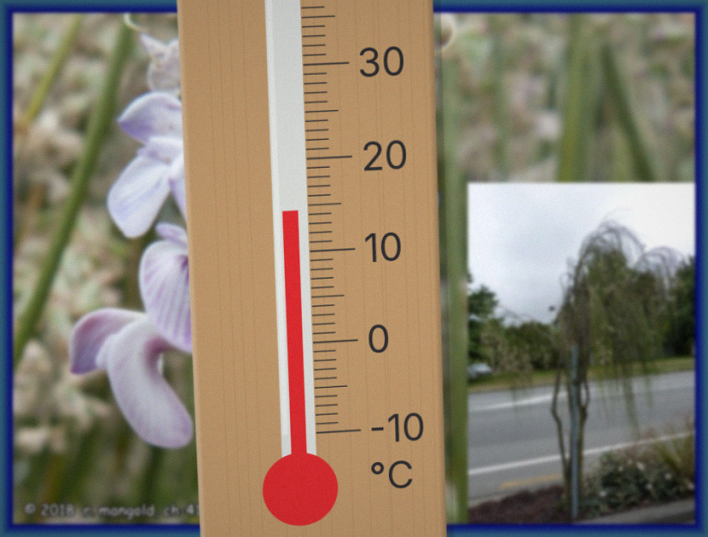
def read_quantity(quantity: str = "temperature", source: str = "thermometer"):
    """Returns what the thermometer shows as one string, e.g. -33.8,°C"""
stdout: 14.5,°C
